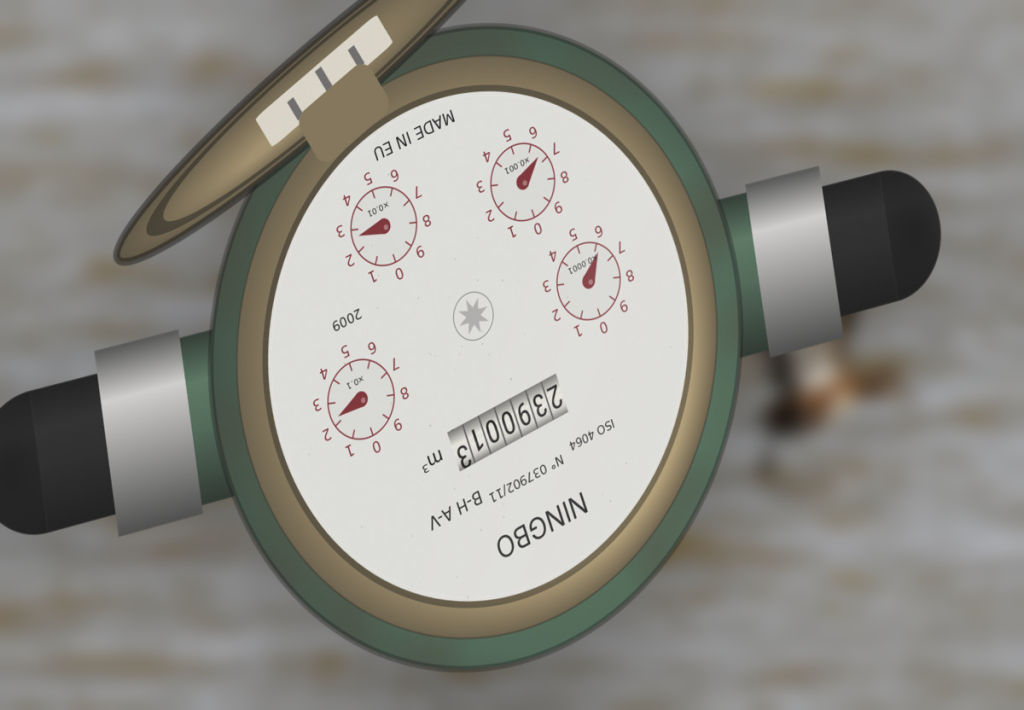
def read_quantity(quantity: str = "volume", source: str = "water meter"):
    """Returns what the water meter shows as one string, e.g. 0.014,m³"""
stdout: 2390013.2266,m³
